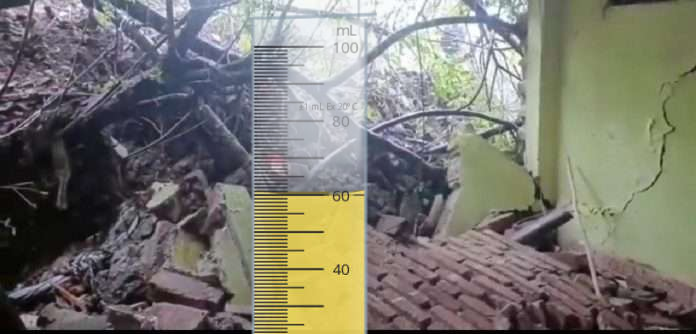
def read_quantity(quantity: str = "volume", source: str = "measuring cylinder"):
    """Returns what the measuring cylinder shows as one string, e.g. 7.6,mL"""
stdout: 60,mL
